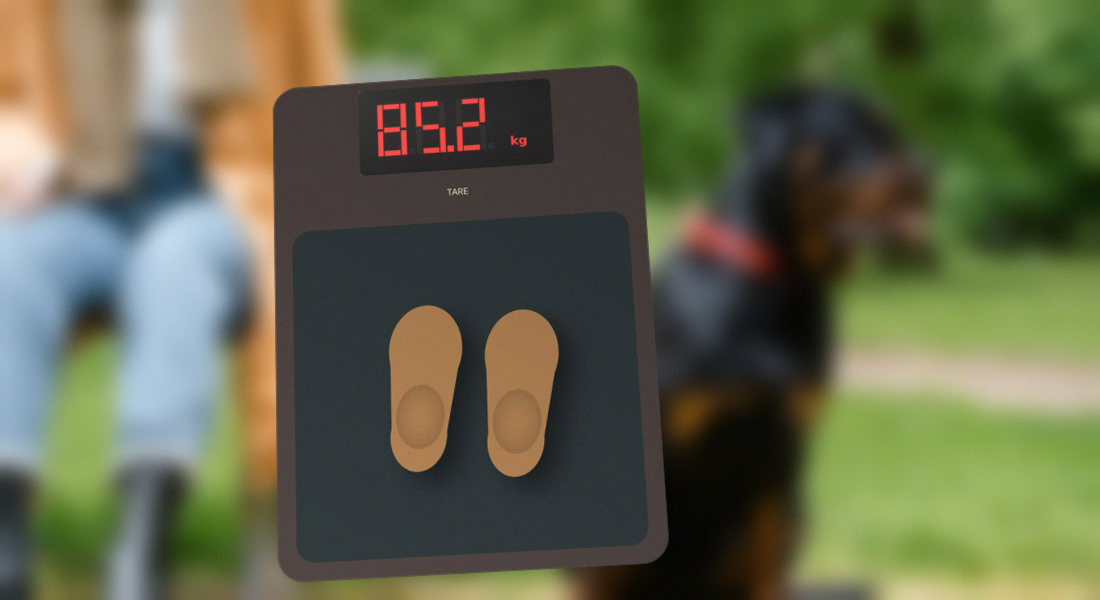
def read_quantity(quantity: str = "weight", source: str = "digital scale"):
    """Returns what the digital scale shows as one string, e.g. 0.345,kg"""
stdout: 85.2,kg
